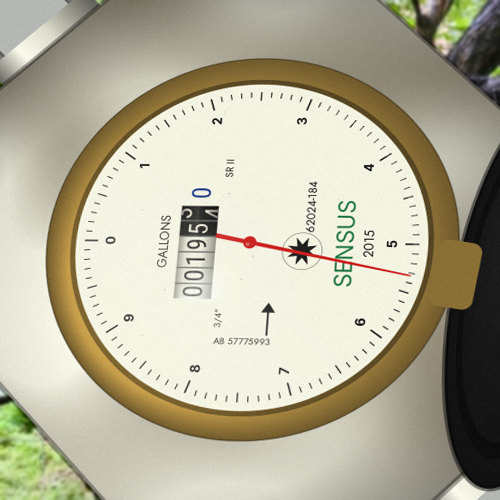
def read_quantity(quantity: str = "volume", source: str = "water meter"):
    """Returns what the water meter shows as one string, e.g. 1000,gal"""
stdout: 19535.3,gal
